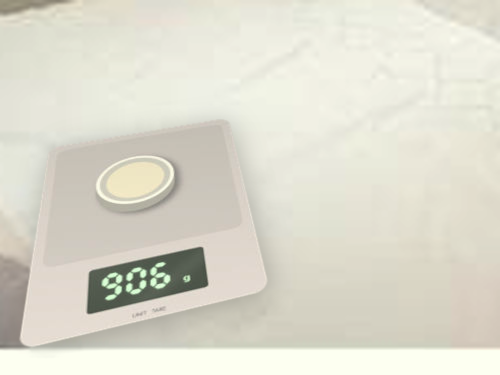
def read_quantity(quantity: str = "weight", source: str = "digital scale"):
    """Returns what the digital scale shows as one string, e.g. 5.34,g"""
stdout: 906,g
